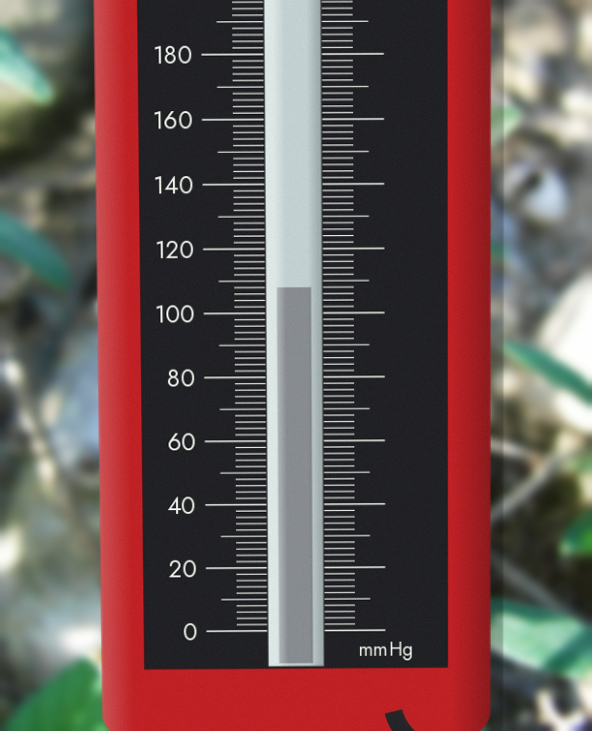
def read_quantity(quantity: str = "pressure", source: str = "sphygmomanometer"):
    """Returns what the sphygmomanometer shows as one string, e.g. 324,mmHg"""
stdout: 108,mmHg
